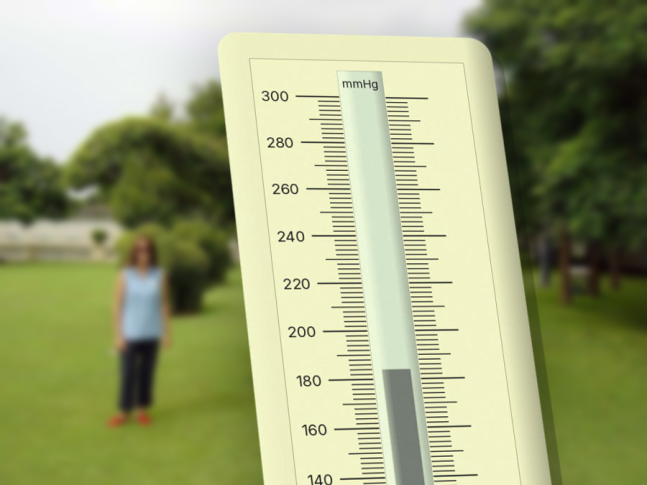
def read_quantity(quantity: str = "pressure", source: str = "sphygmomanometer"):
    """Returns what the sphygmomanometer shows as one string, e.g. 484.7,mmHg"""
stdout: 184,mmHg
